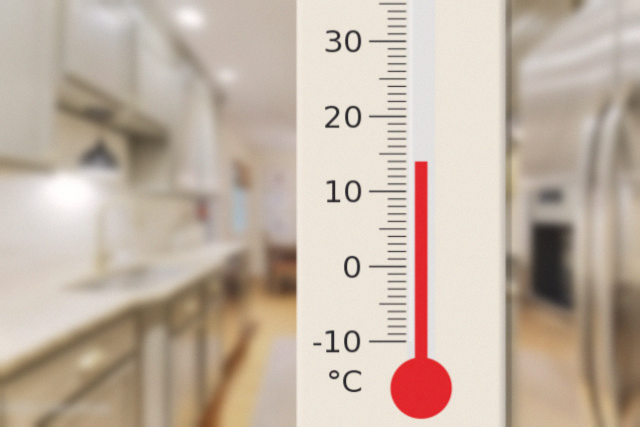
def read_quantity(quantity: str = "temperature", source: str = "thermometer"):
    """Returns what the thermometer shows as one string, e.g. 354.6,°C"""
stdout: 14,°C
